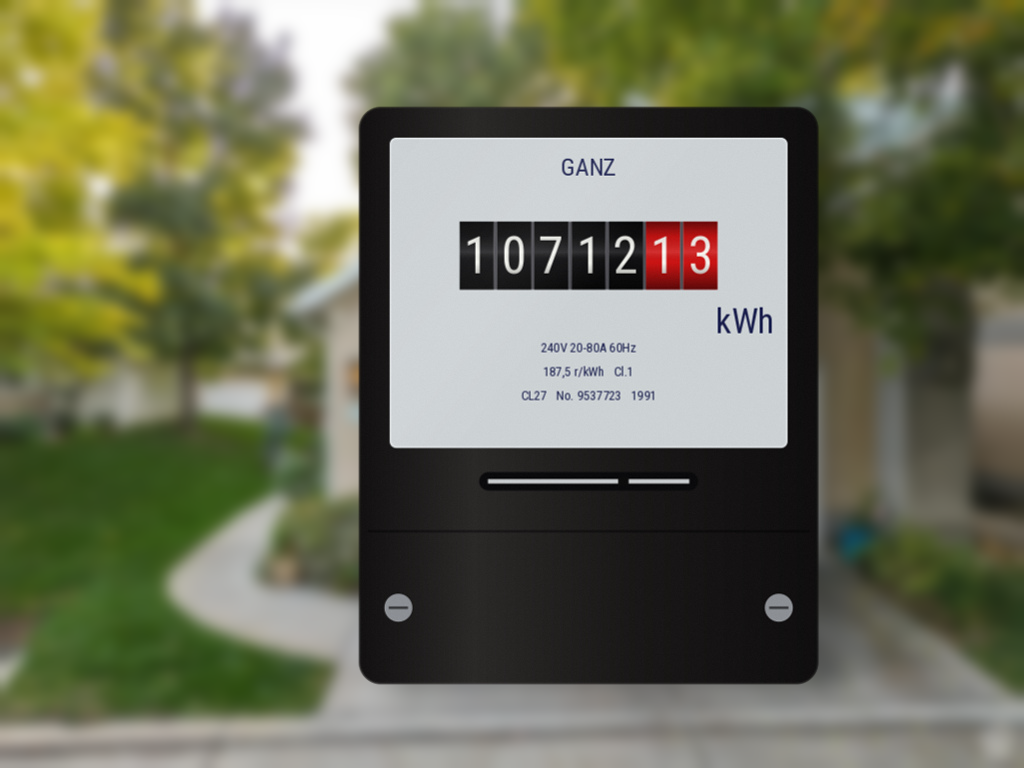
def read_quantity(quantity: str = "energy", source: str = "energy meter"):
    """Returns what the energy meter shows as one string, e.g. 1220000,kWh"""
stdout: 10712.13,kWh
